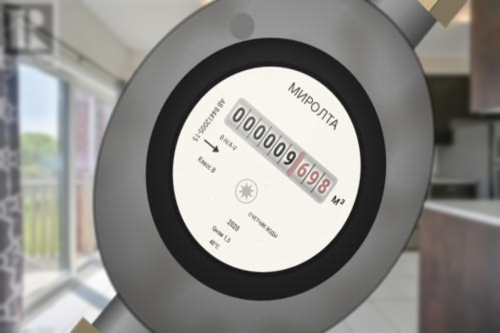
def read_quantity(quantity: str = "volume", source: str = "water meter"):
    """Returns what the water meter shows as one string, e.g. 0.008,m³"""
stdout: 9.698,m³
